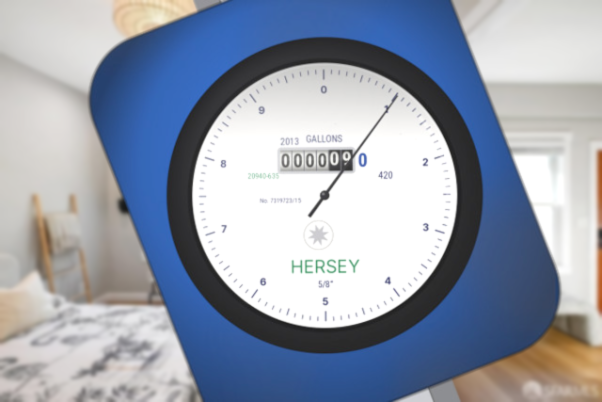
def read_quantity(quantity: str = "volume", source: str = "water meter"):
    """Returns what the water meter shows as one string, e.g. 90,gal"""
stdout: 91.0,gal
